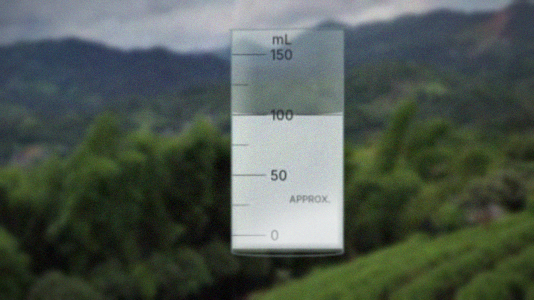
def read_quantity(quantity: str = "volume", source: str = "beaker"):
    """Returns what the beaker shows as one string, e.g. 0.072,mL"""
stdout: 100,mL
